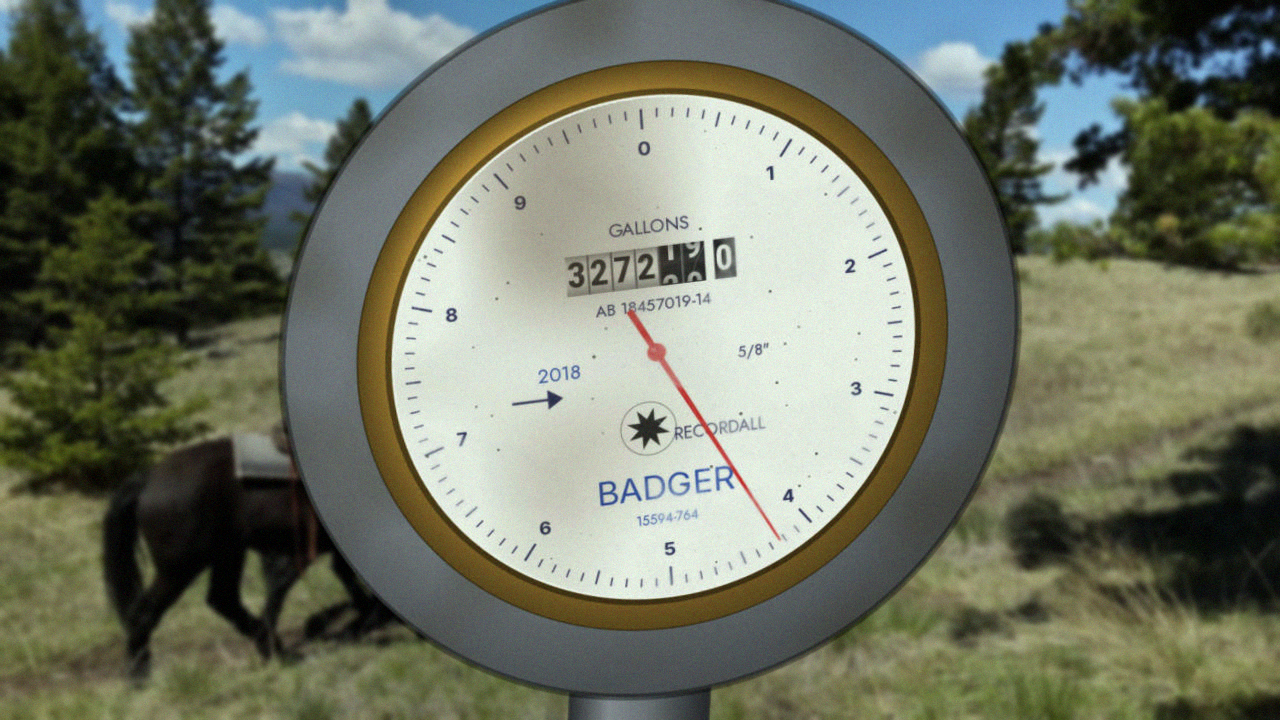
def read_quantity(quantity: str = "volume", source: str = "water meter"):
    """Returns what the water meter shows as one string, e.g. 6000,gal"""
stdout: 3272194.2,gal
